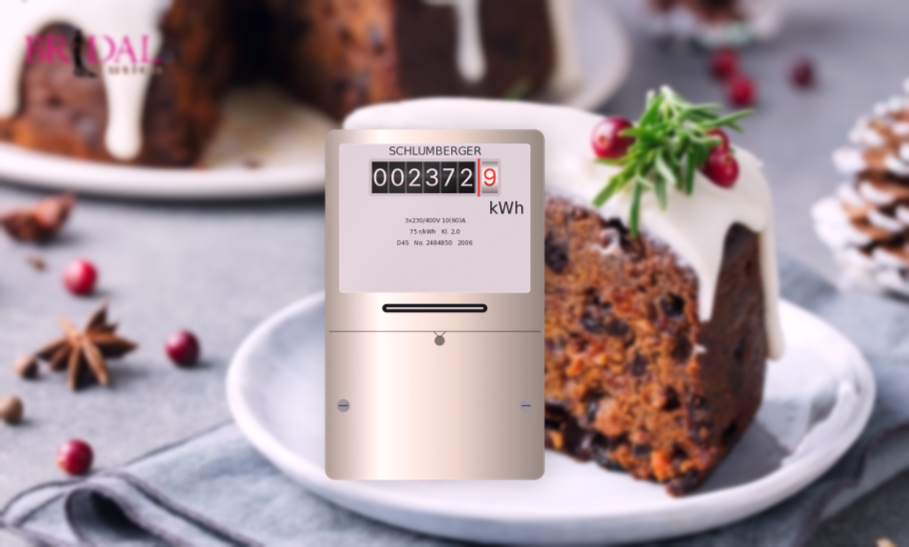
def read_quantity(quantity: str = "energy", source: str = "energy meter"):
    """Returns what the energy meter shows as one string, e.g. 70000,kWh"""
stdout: 2372.9,kWh
